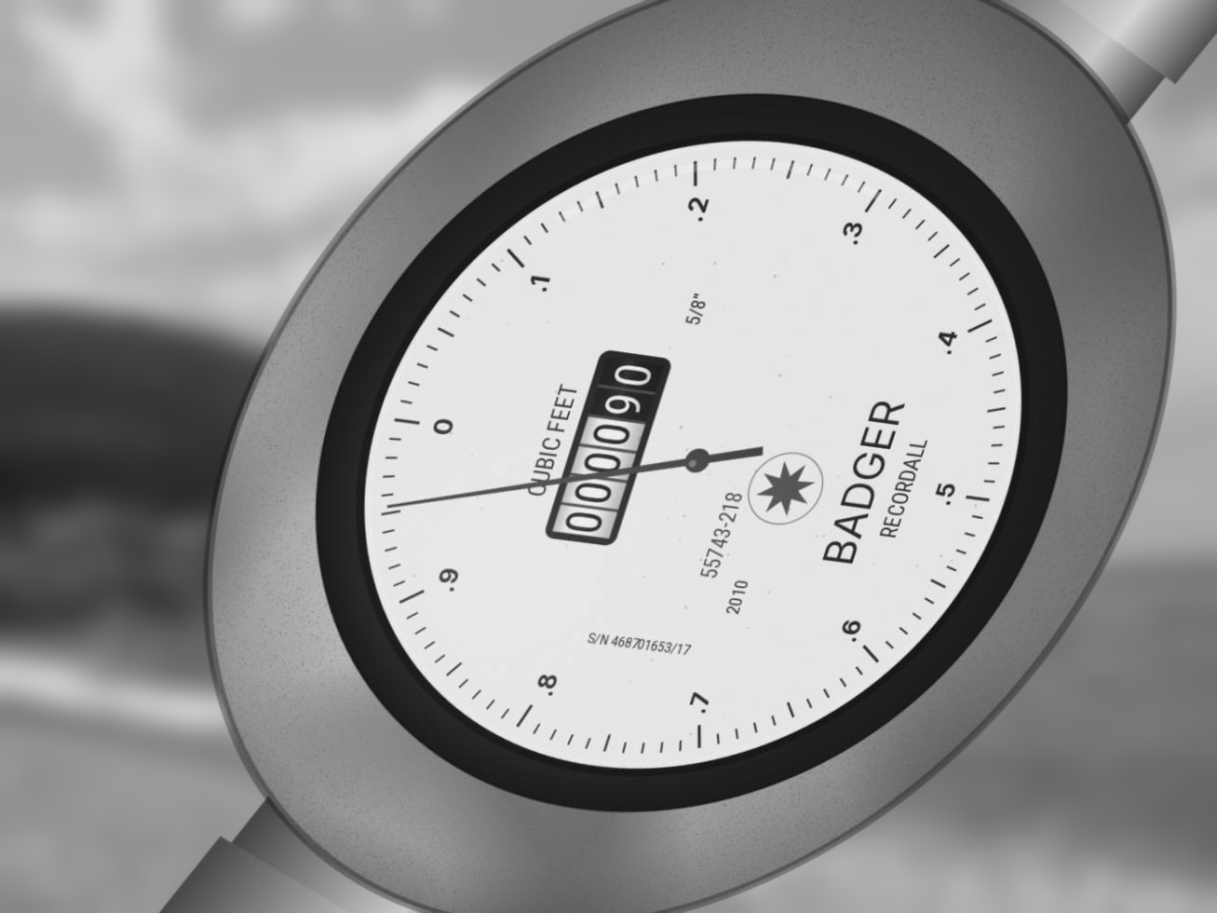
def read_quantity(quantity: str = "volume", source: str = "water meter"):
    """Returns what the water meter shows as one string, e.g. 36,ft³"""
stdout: 89.95,ft³
